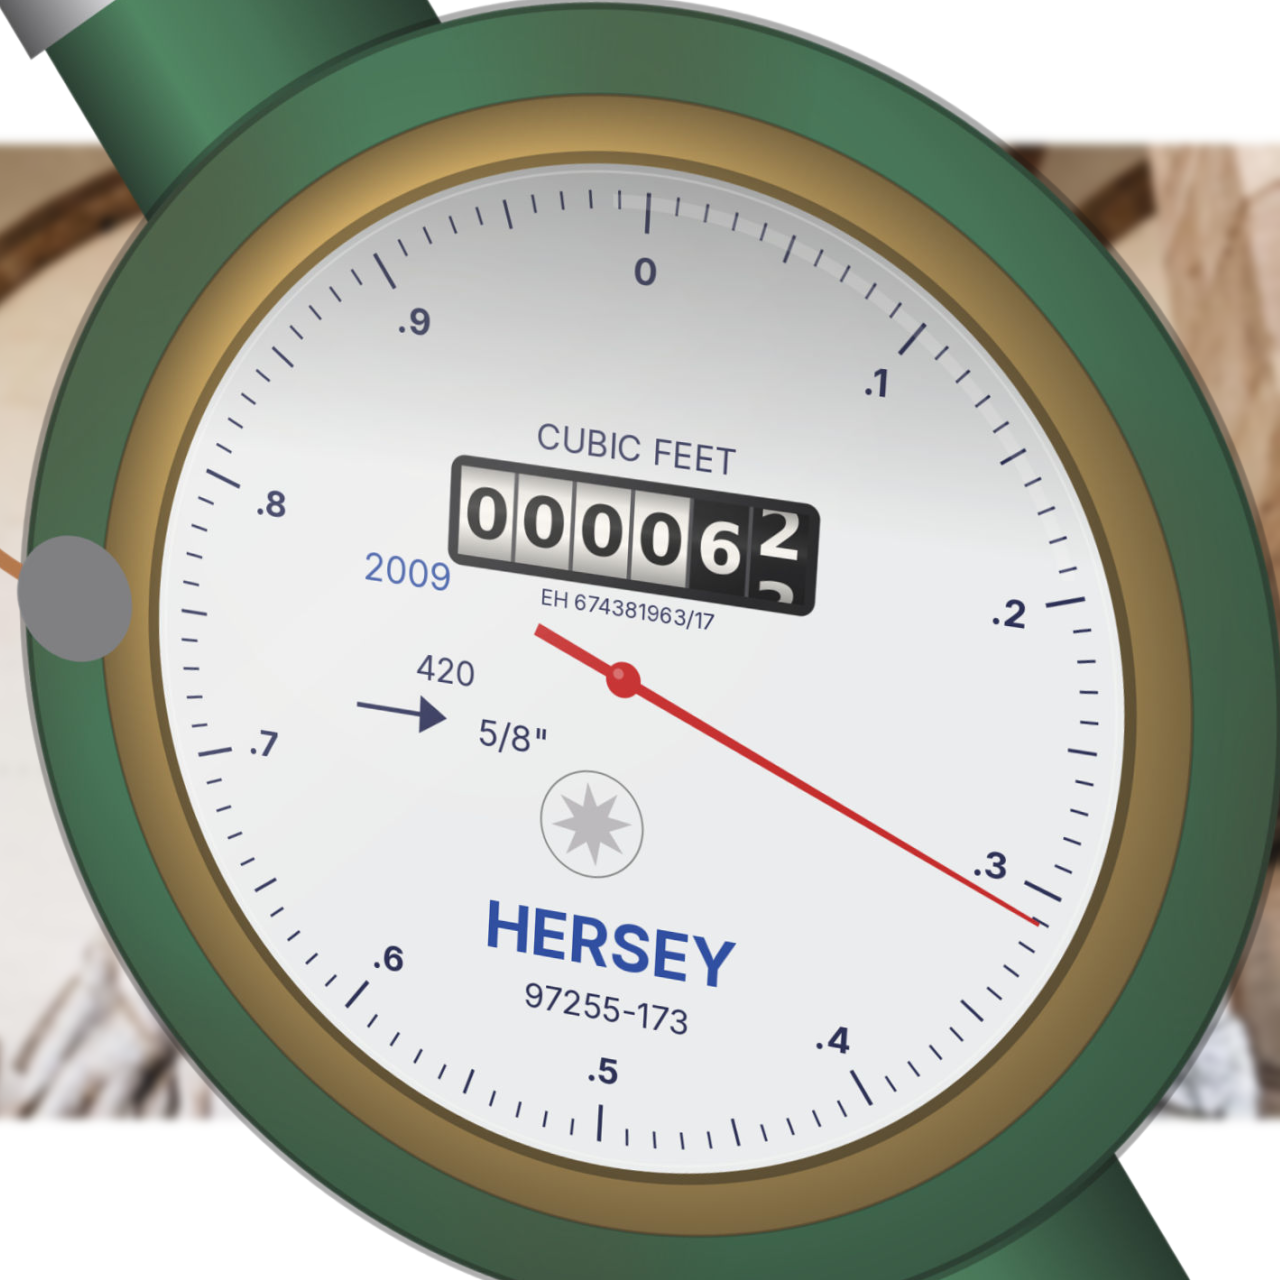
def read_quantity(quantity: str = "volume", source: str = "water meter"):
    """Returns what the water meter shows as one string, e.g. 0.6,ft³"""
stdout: 62.31,ft³
